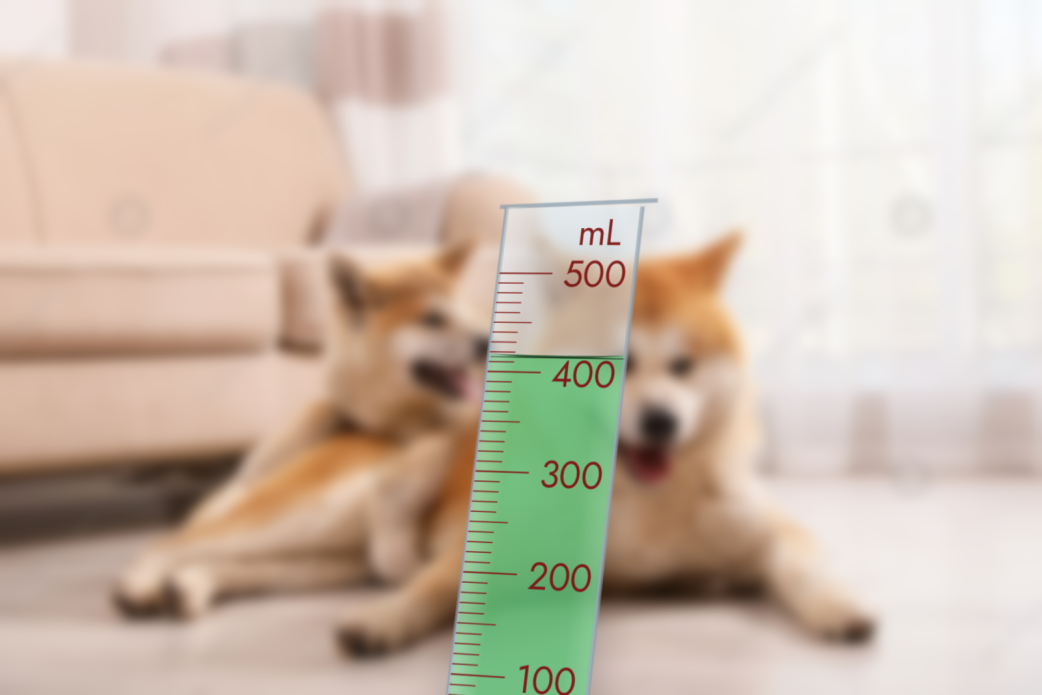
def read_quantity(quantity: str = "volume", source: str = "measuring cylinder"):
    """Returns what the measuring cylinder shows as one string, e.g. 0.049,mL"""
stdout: 415,mL
